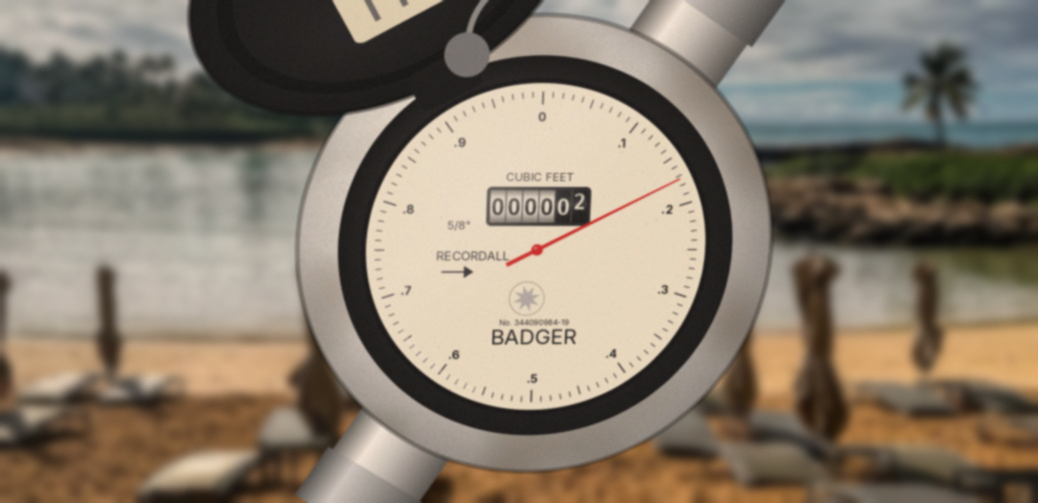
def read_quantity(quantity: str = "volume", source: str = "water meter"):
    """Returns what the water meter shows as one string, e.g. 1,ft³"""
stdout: 2.17,ft³
